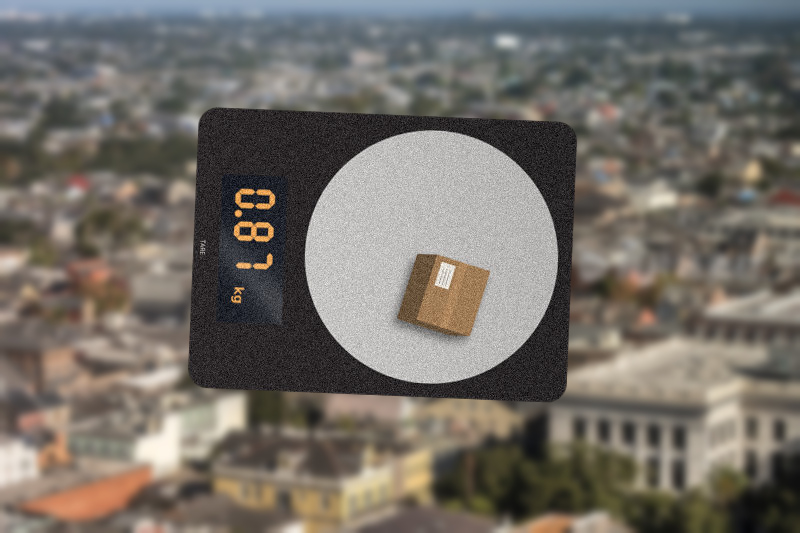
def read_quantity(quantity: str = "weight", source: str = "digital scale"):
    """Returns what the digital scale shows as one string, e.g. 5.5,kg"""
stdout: 0.87,kg
